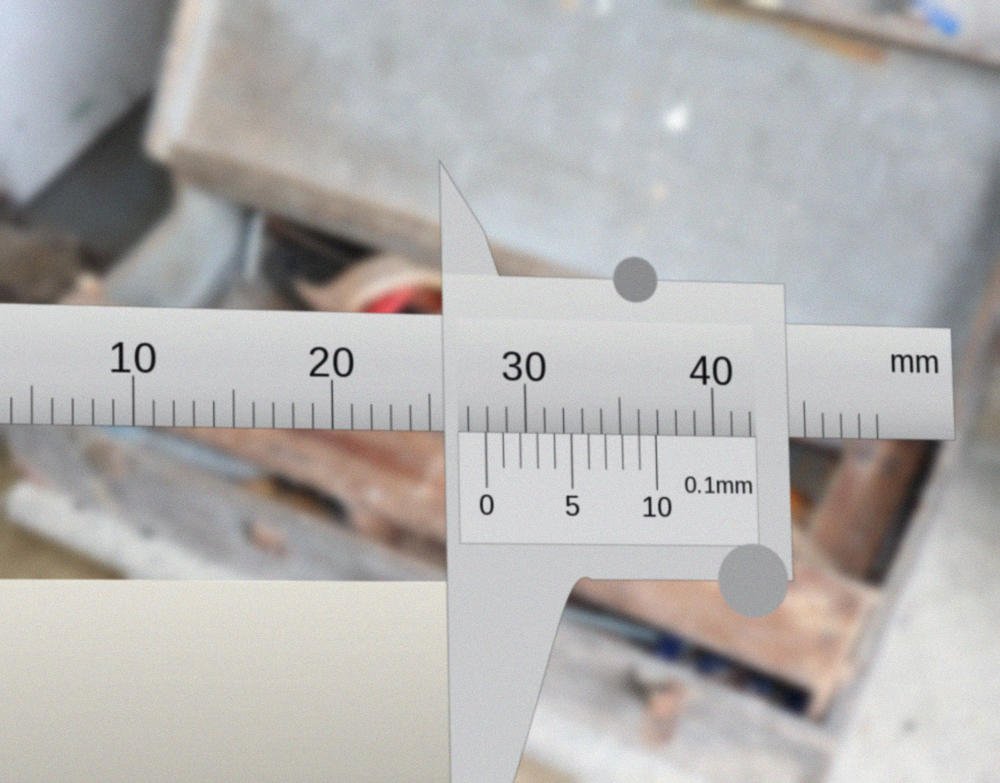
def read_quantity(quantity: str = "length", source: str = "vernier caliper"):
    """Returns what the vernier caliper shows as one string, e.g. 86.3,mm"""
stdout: 27.9,mm
